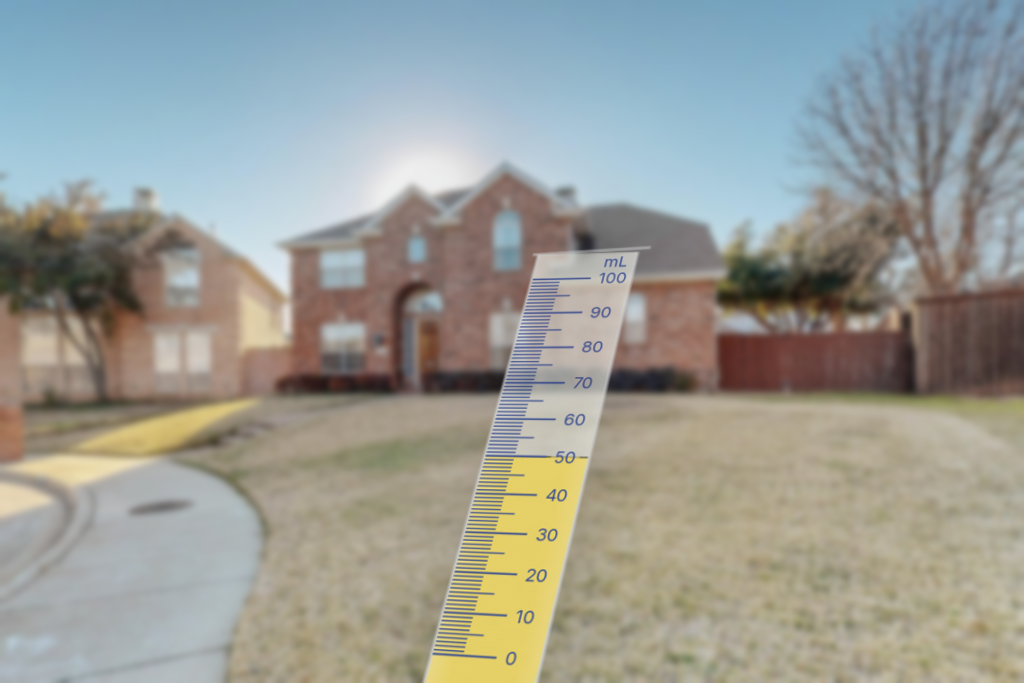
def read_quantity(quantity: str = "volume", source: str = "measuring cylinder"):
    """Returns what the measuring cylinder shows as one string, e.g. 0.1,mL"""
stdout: 50,mL
